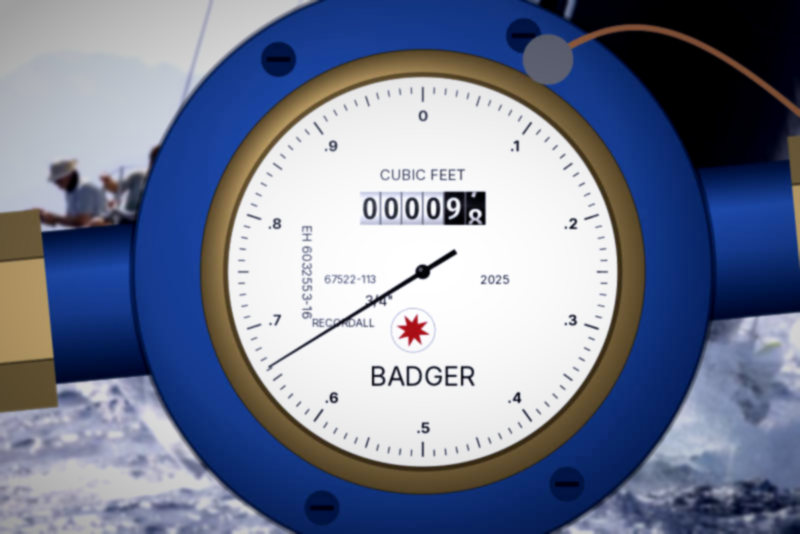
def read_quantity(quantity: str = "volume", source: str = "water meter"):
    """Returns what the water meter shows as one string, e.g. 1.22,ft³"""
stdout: 97.66,ft³
